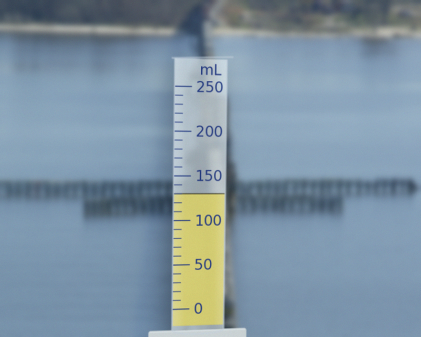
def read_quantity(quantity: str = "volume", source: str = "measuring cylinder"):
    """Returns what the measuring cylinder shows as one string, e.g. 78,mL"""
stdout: 130,mL
